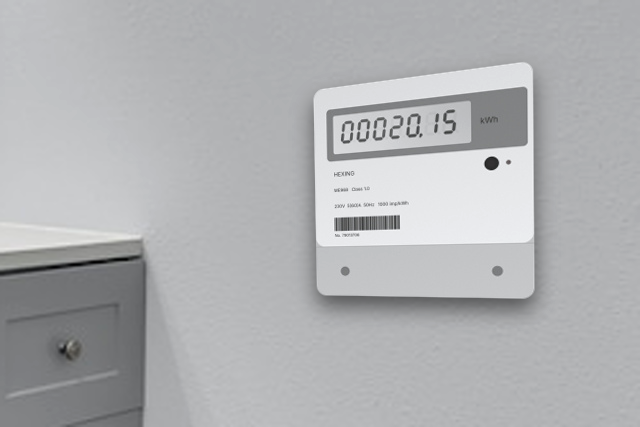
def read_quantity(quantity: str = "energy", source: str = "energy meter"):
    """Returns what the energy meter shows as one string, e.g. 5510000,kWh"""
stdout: 20.15,kWh
